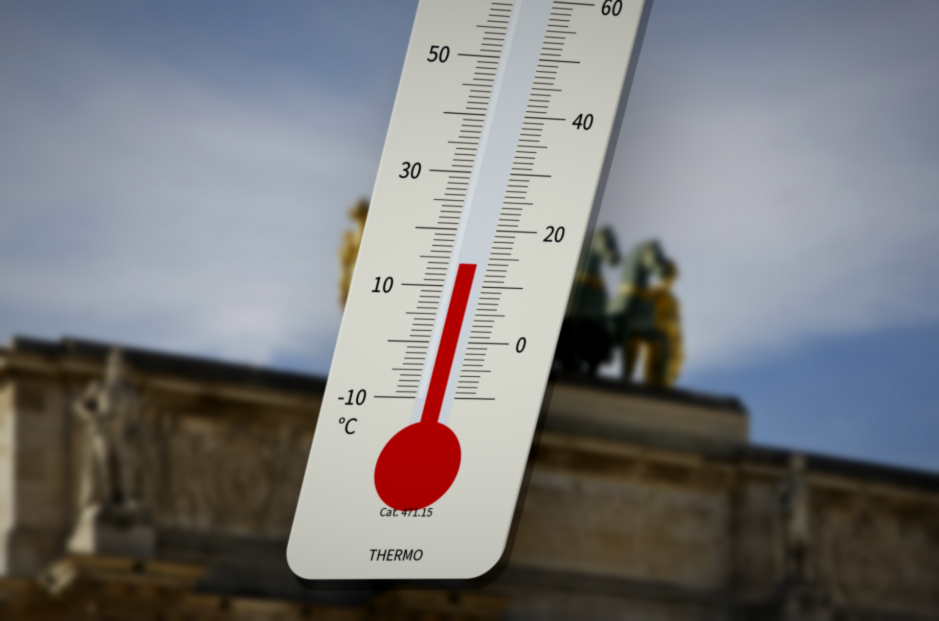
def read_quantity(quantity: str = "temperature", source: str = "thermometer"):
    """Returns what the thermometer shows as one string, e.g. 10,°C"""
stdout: 14,°C
